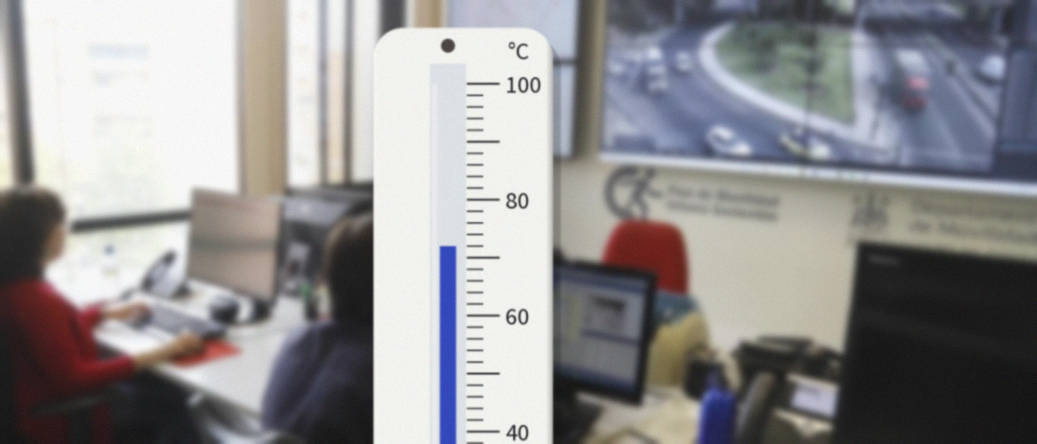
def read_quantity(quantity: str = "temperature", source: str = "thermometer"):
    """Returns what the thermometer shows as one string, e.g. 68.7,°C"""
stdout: 72,°C
